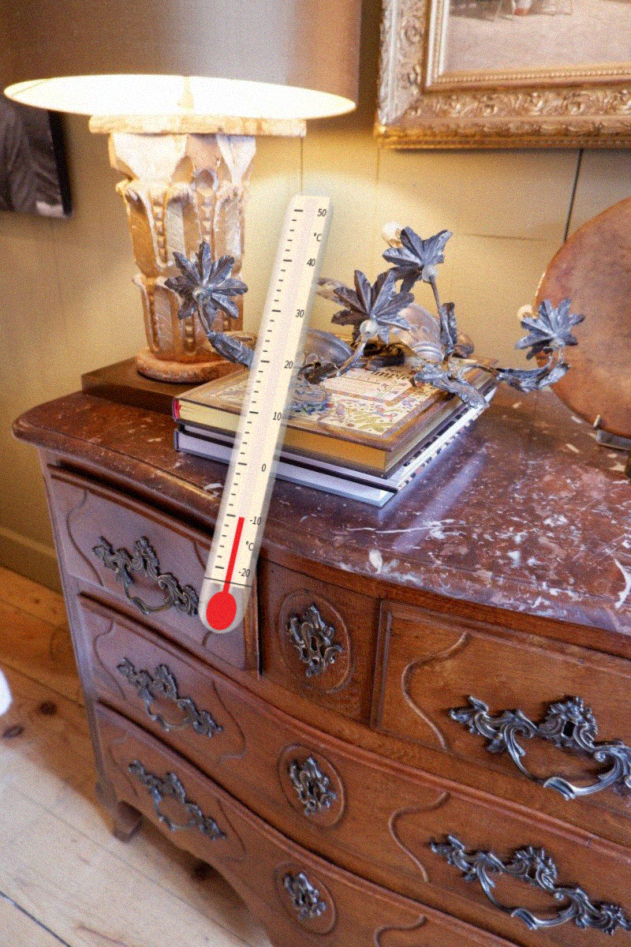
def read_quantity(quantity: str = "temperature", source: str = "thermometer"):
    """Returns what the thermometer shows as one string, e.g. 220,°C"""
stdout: -10,°C
